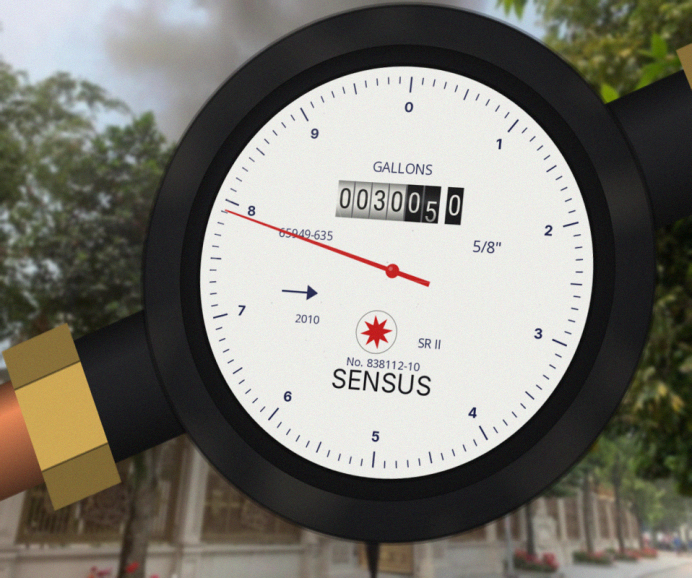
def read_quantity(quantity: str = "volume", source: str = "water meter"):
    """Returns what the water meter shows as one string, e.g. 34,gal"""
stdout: 30047.9,gal
